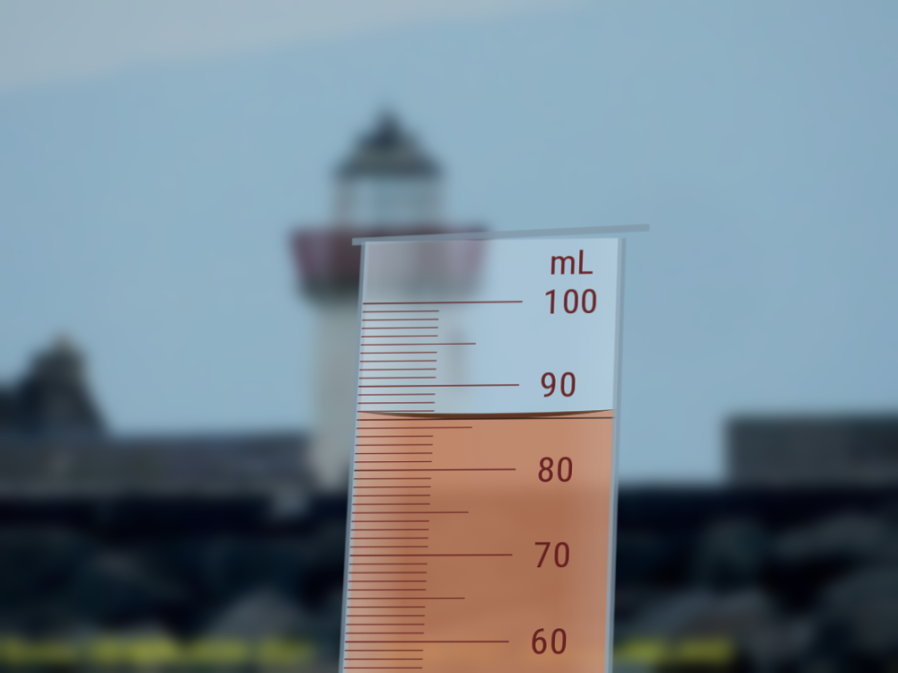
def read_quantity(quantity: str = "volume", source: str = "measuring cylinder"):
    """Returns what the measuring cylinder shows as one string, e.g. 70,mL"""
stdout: 86,mL
